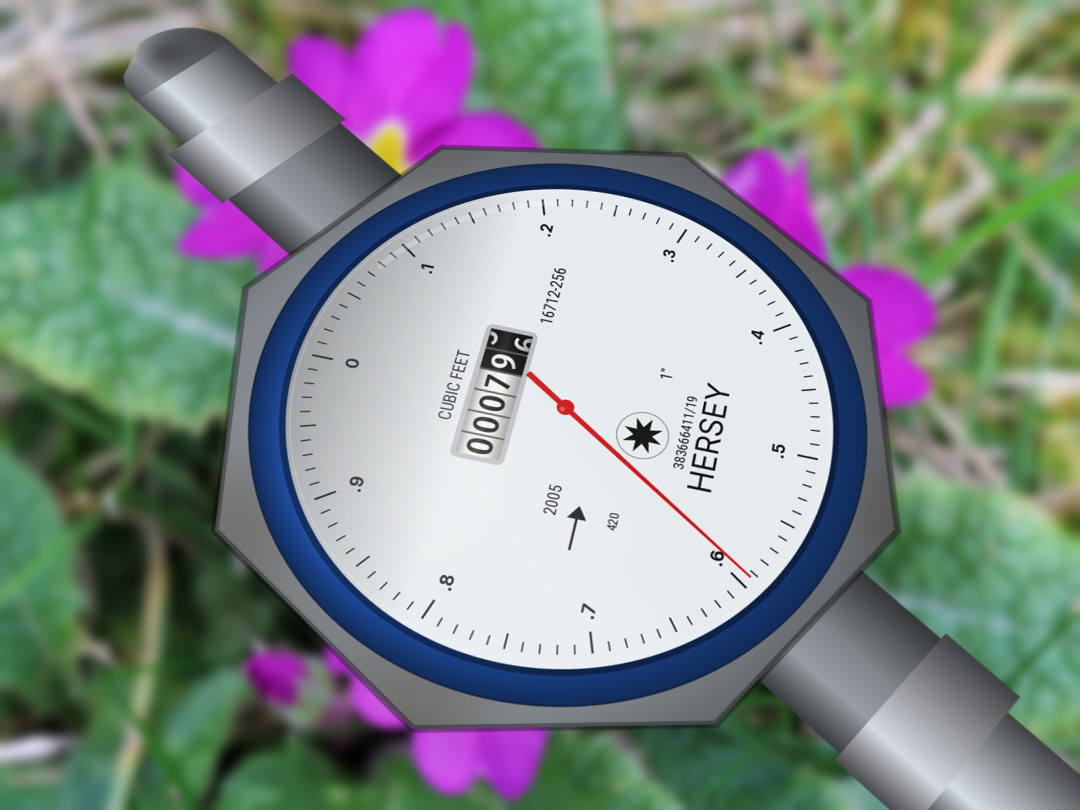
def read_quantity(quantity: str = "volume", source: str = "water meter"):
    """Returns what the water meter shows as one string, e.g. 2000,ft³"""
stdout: 795.59,ft³
